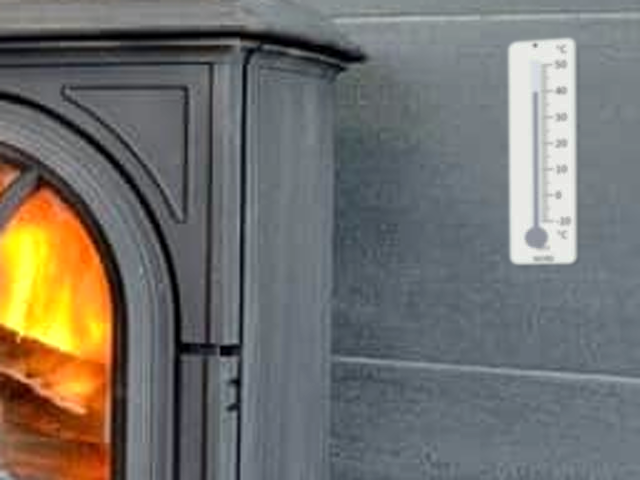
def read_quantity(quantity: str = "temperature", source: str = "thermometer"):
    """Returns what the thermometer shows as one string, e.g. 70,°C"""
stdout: 40,°C
